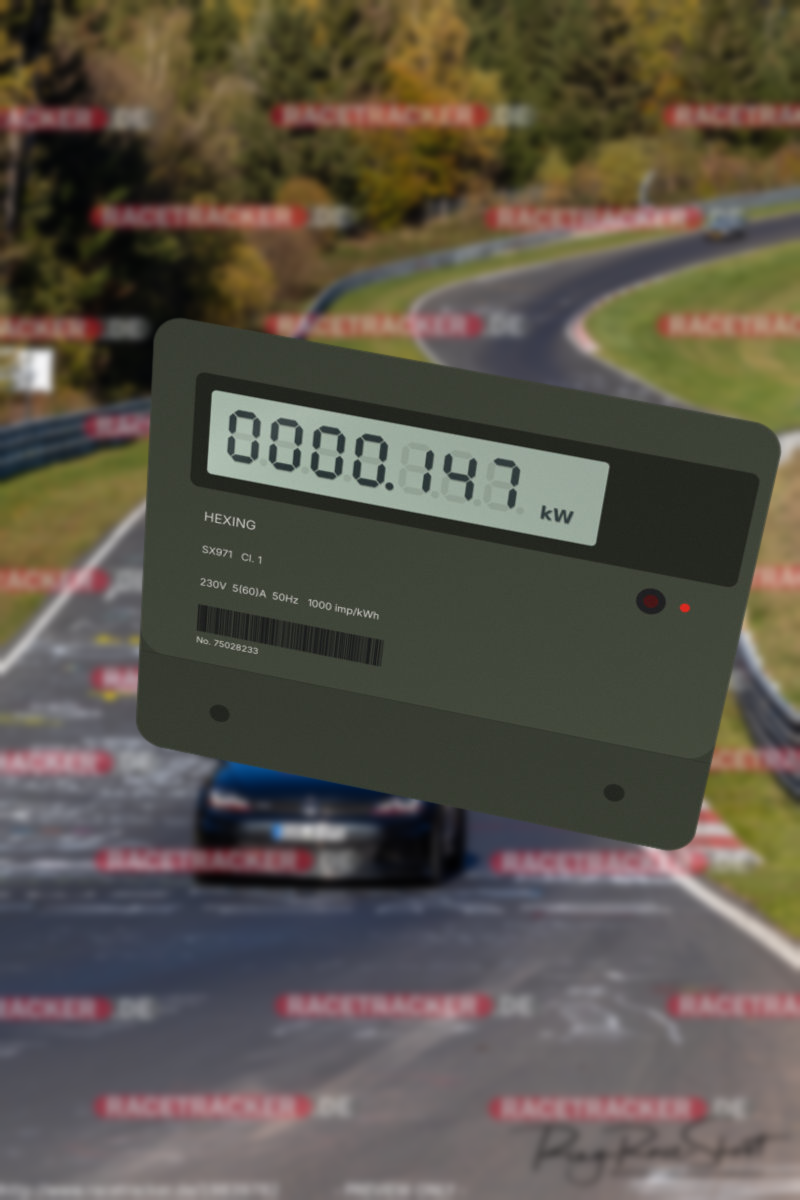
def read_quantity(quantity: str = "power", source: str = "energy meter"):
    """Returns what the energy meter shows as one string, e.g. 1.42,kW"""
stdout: 0.147,kW
